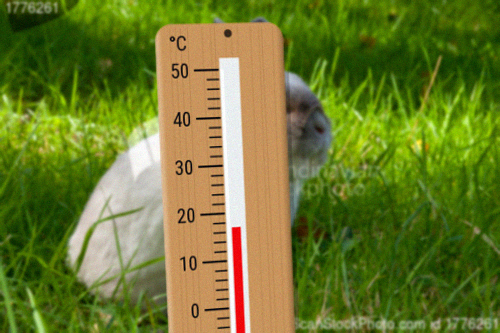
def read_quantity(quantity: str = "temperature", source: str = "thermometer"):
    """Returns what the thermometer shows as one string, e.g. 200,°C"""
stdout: 17,°C
